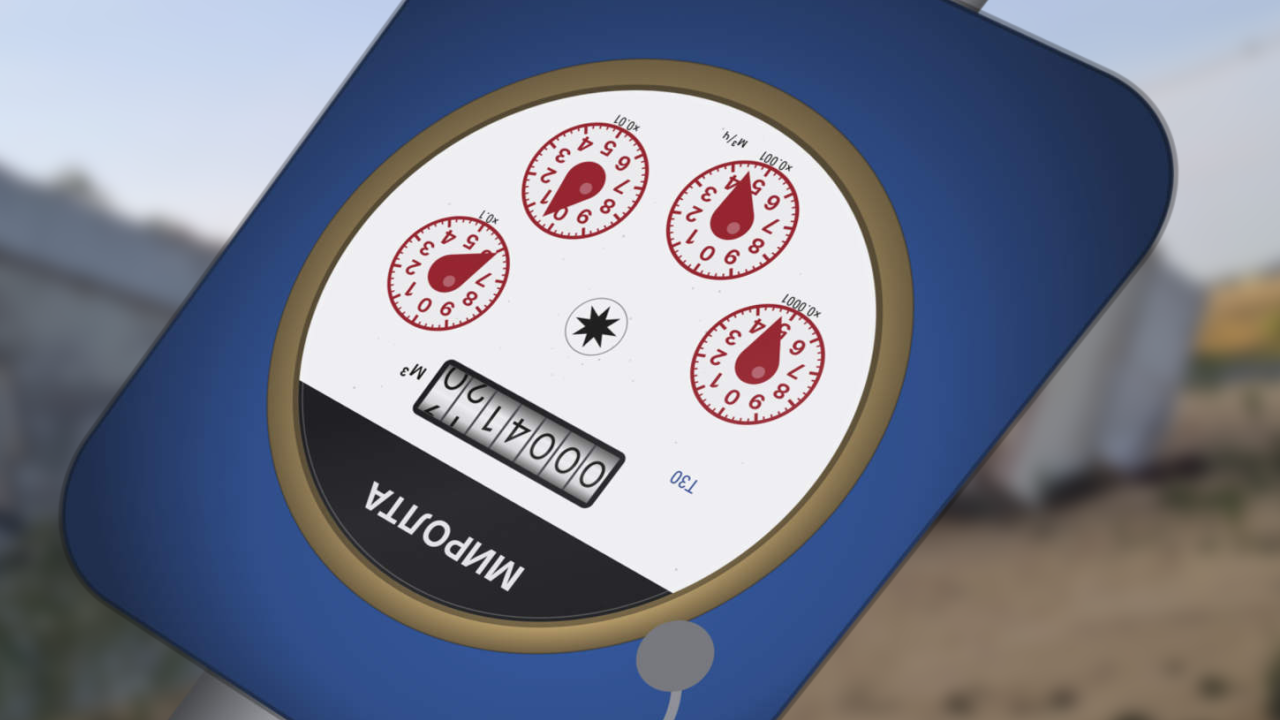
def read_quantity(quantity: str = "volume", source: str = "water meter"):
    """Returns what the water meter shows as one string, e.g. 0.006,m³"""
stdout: 4119.6044,m³
